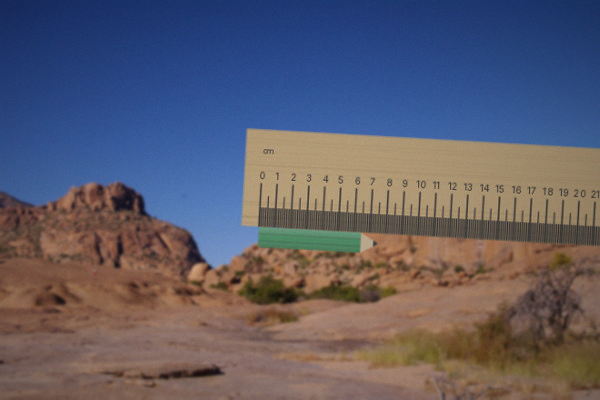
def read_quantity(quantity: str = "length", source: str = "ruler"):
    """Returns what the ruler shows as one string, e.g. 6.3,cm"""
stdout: 7.5,cm
